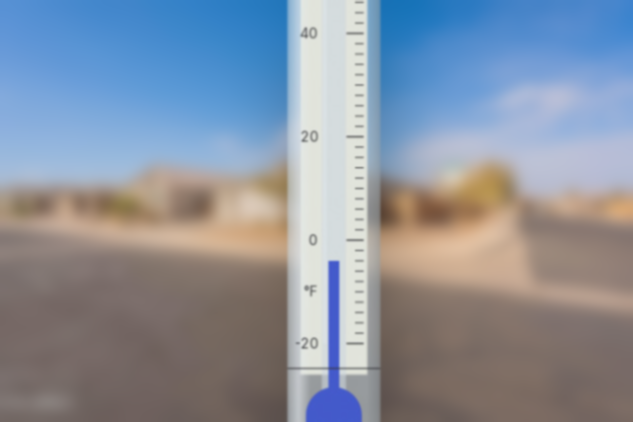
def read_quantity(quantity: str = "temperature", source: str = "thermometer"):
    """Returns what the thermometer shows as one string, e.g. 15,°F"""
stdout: -4,°F
